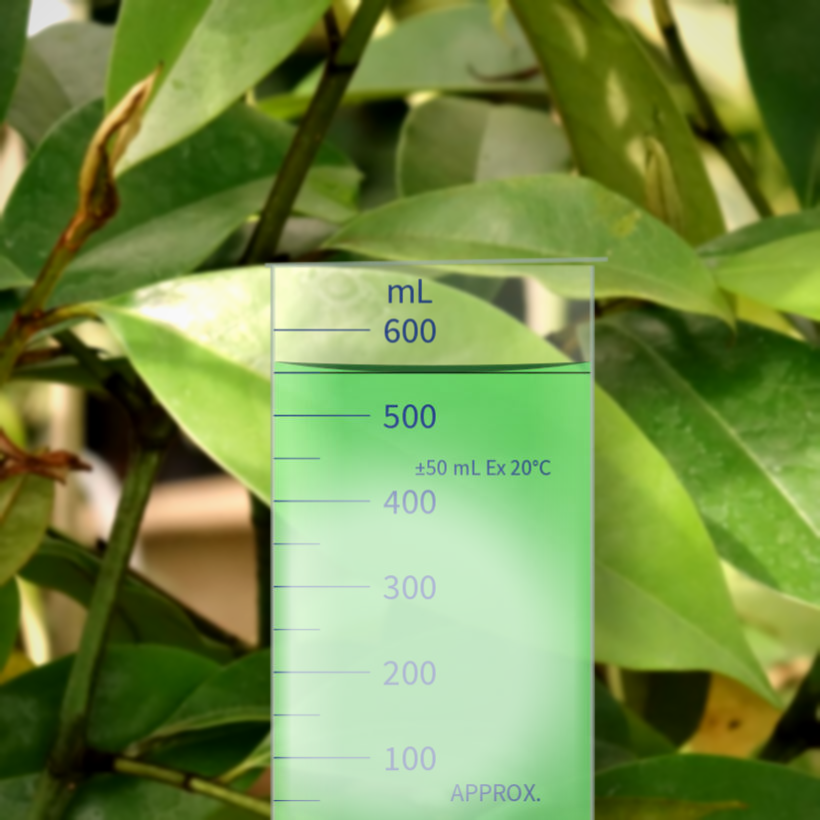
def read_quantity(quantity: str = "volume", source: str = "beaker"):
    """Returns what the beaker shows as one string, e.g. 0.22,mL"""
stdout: 550,mL
